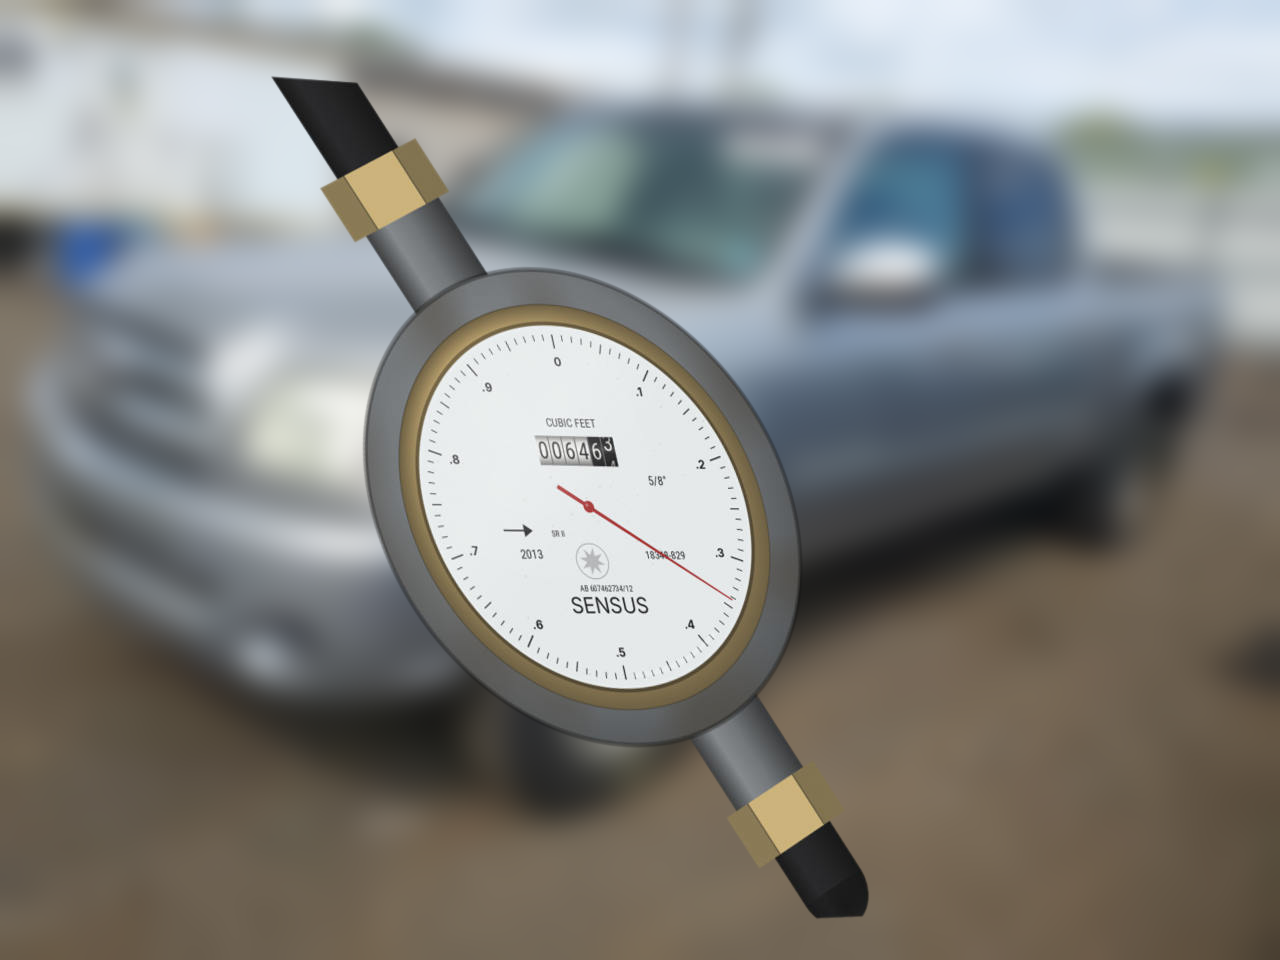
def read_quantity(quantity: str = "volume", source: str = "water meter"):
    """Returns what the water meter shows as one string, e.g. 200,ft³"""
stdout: 6463.34,ft³
